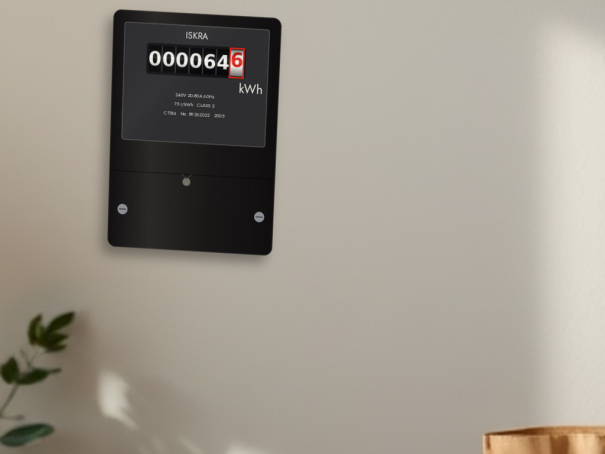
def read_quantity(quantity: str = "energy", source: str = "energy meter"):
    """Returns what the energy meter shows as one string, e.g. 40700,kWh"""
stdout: 64.6,kWh
